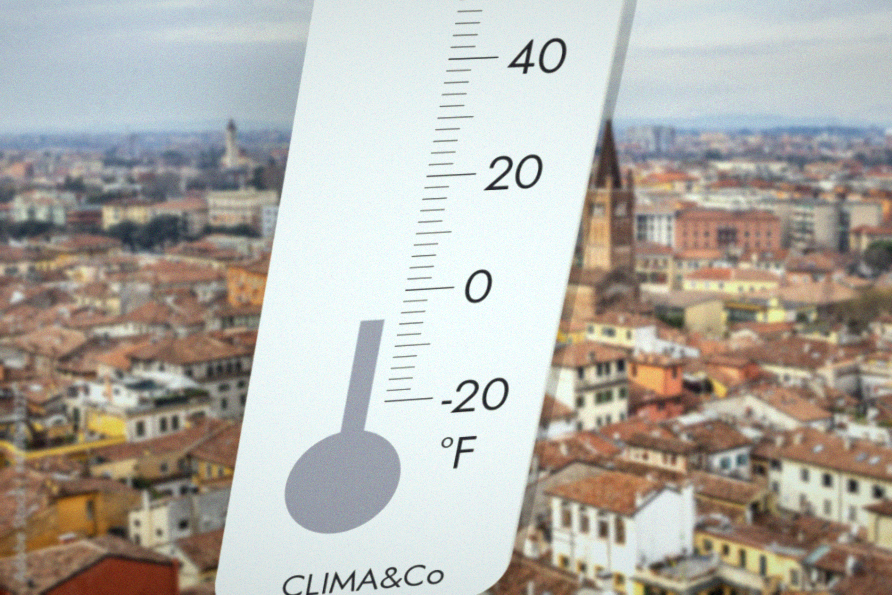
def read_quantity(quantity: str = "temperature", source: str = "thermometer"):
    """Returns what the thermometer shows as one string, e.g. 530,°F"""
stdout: -5,°F
